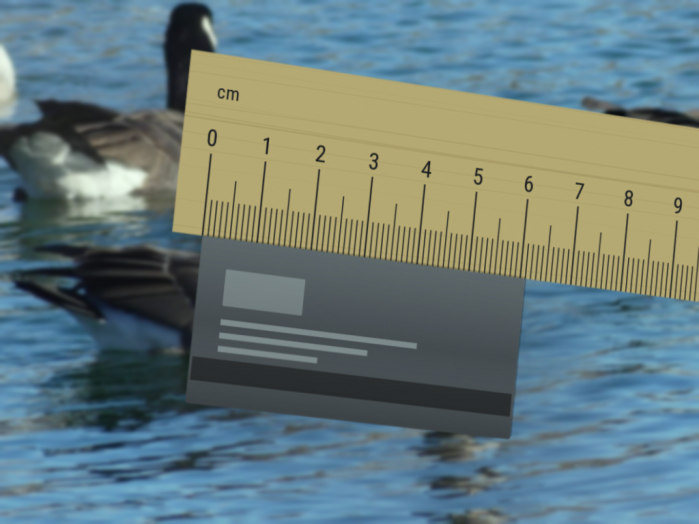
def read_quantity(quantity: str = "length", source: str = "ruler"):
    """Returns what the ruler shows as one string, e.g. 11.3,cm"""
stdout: 6.1,cm
